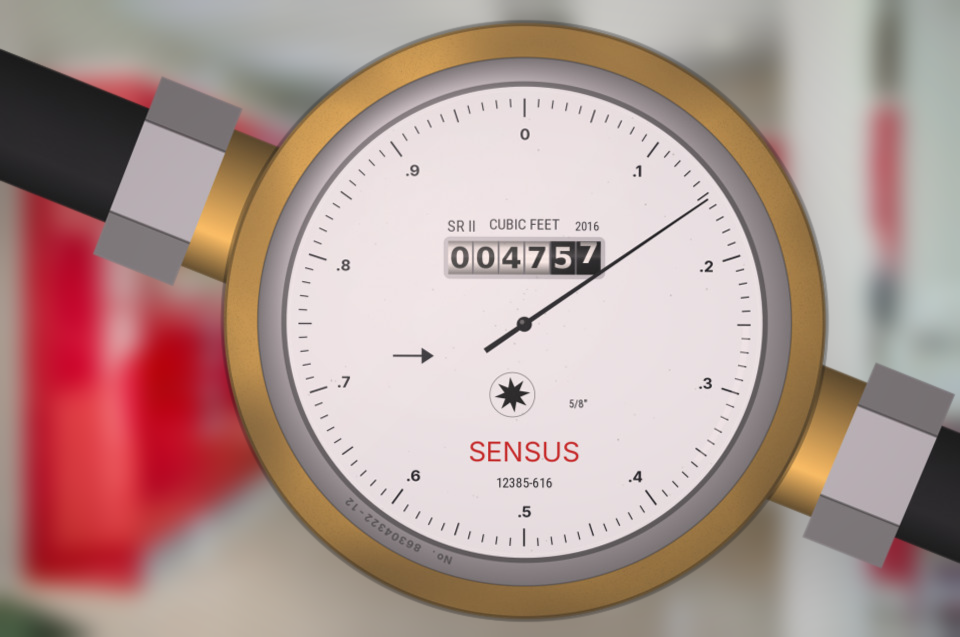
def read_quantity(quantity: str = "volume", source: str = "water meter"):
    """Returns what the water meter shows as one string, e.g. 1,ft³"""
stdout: 4757.15,ft³
